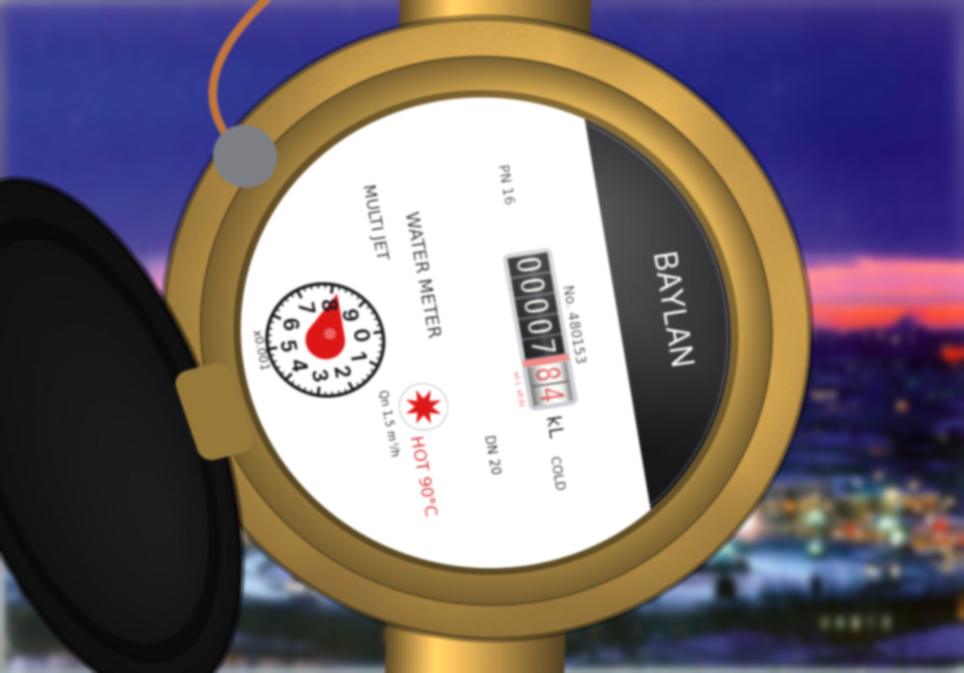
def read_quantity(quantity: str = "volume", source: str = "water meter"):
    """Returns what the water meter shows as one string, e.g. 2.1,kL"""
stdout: 7.848,kL
